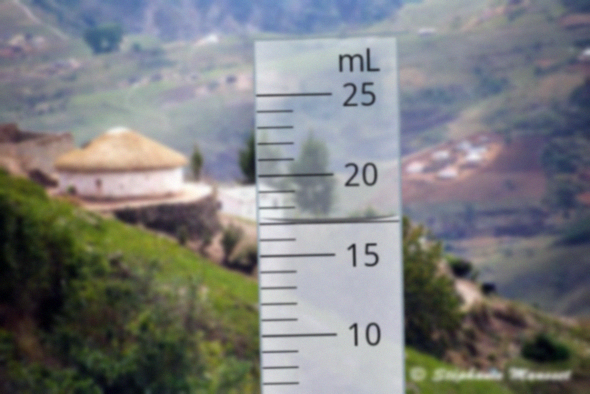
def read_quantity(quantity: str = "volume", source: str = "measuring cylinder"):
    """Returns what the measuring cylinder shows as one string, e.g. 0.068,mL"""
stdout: 17,mL
